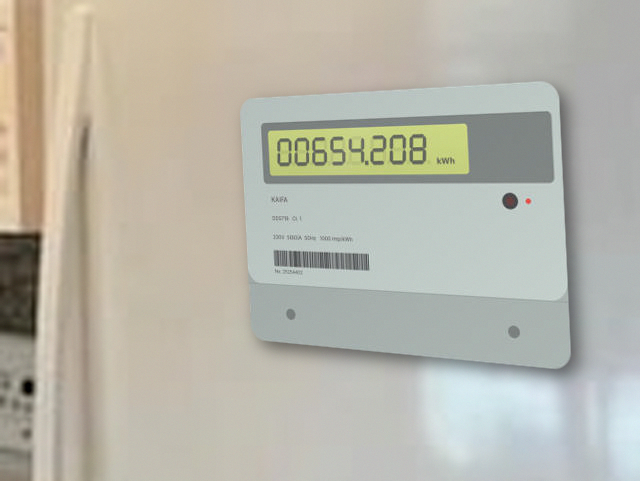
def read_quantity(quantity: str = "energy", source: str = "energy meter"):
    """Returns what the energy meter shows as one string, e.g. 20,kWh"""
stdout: 654.208,kWh
